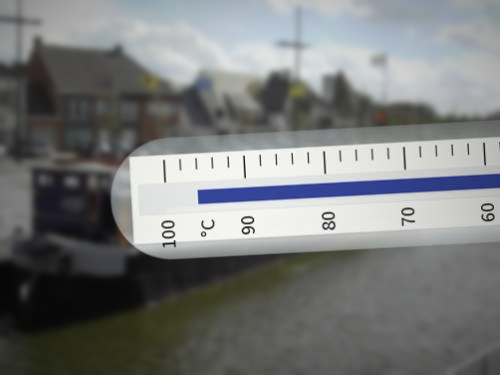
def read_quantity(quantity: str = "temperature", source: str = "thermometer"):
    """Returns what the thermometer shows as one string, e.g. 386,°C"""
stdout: 96,°C
